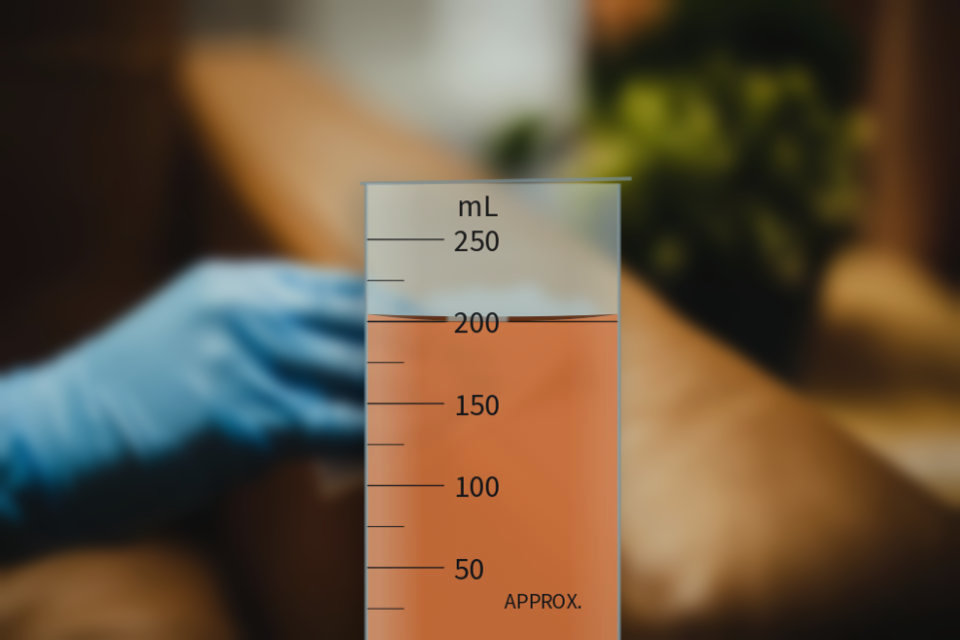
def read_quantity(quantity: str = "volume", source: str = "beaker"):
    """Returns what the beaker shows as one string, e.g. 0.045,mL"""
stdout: 200,mL
